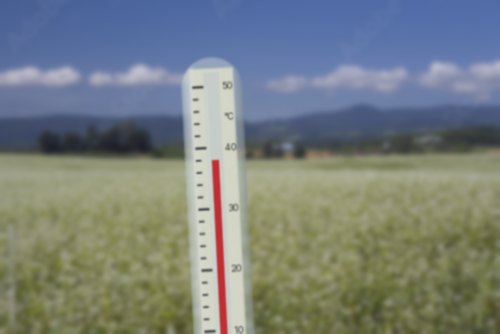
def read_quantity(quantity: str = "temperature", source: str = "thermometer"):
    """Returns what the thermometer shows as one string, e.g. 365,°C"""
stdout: 38,°C
